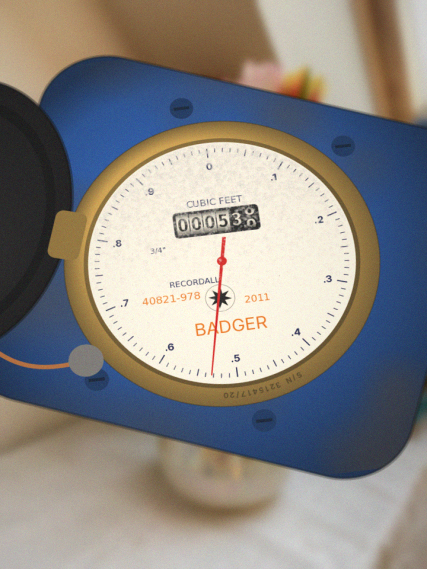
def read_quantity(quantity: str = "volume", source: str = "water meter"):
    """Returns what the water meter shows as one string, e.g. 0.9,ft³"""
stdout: 538.53,ft³
